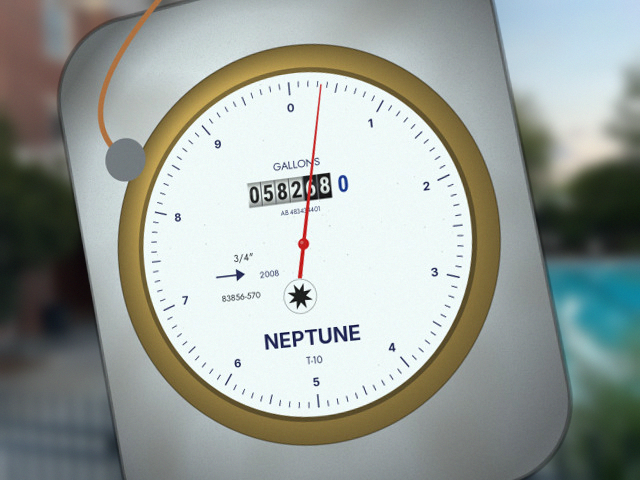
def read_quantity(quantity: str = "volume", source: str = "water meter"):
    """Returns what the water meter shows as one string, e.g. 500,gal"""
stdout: 582680.3,gal
